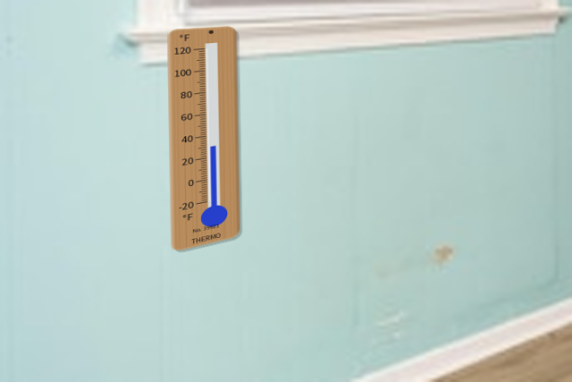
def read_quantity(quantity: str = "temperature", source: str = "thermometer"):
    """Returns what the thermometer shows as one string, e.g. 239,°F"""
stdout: 30,°F
